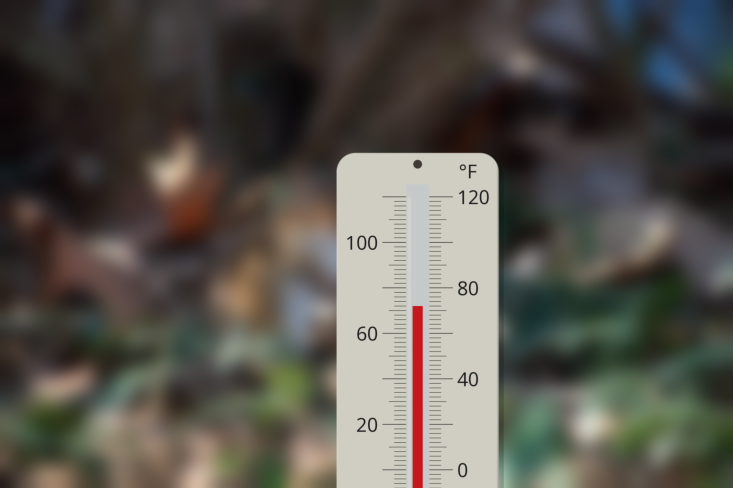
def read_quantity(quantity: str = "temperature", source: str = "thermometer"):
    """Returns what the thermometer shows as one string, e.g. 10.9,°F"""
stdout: 72,°F
